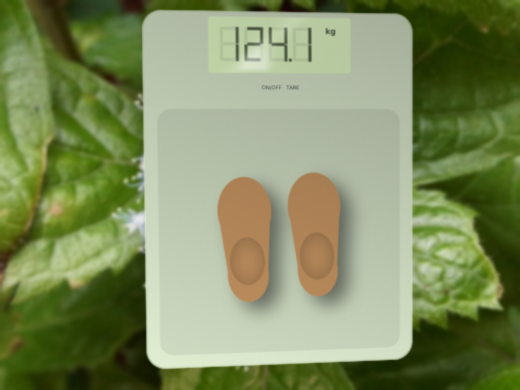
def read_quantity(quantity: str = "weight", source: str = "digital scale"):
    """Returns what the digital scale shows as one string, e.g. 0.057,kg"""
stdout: 124.1,kg
